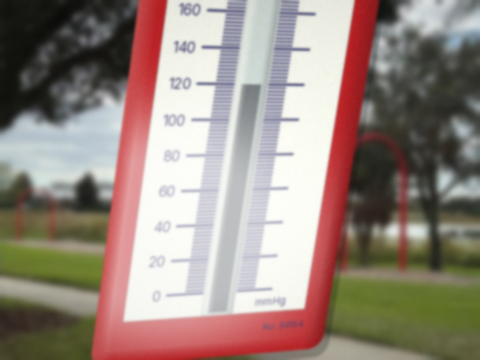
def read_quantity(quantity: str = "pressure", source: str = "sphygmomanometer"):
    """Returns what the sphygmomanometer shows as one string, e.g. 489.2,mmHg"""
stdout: 120,mmHg
